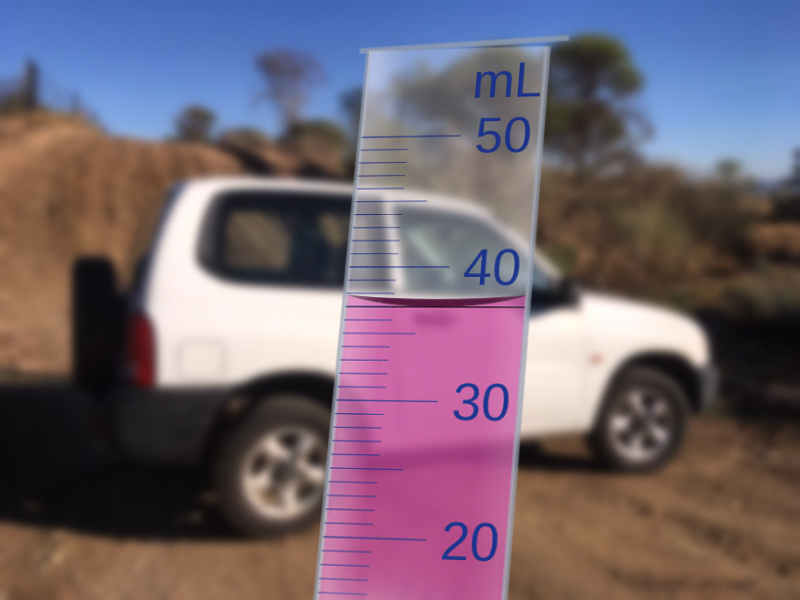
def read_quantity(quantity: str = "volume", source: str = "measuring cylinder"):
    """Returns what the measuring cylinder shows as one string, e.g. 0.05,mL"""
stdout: 37,mL
